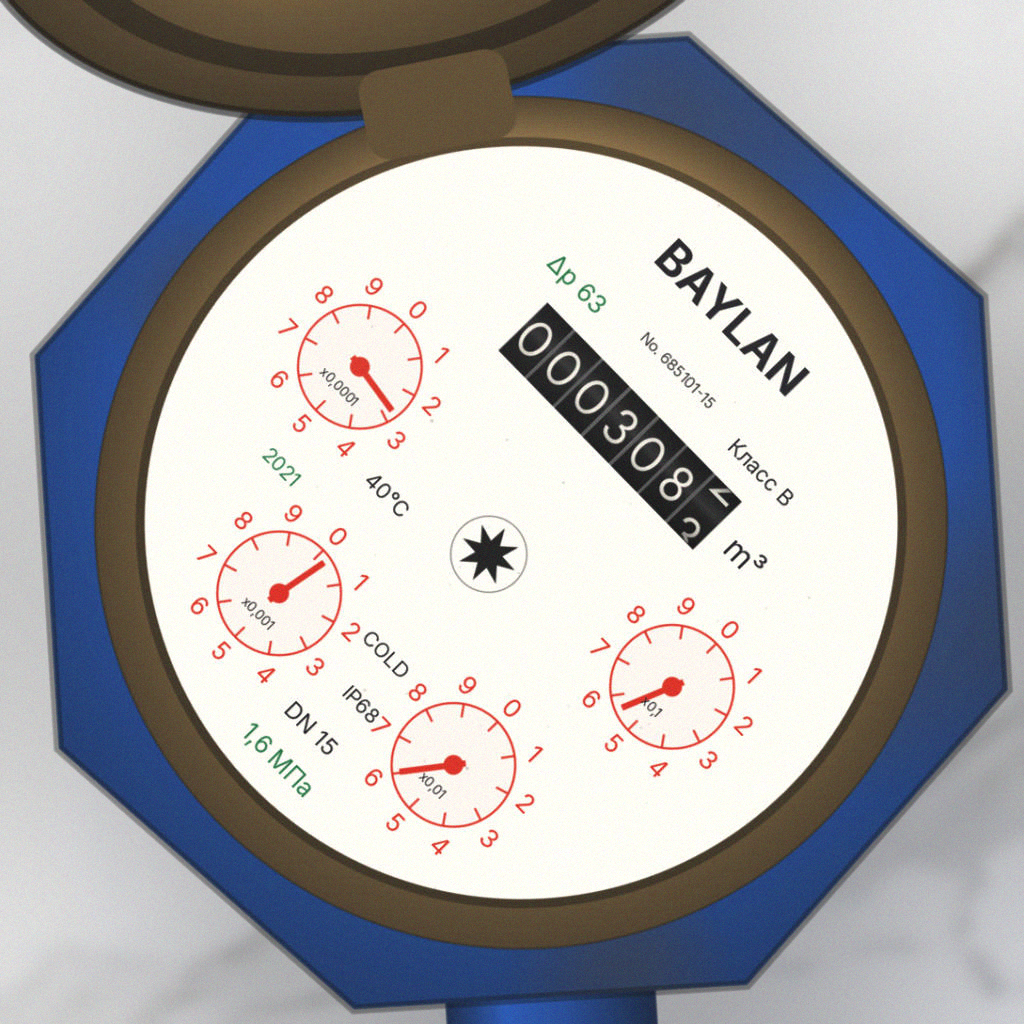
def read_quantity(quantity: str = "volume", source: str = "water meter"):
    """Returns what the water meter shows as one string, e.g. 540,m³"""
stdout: 3082.5602,m³
